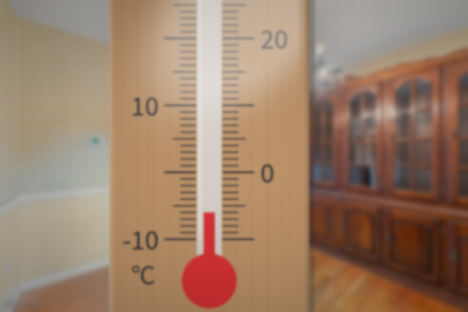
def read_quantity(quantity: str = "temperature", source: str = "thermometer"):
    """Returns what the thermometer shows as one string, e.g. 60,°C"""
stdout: -6,°C
